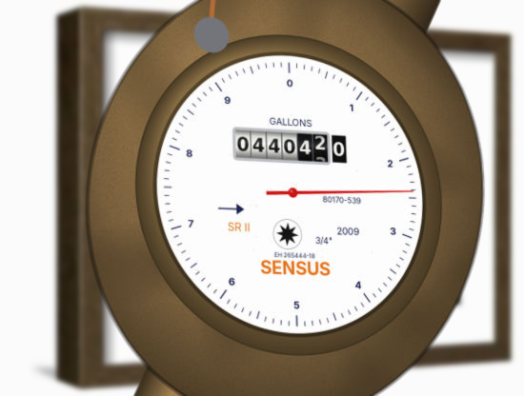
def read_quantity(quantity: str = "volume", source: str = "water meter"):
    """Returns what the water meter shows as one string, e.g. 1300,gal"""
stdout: 440422.4,gal
